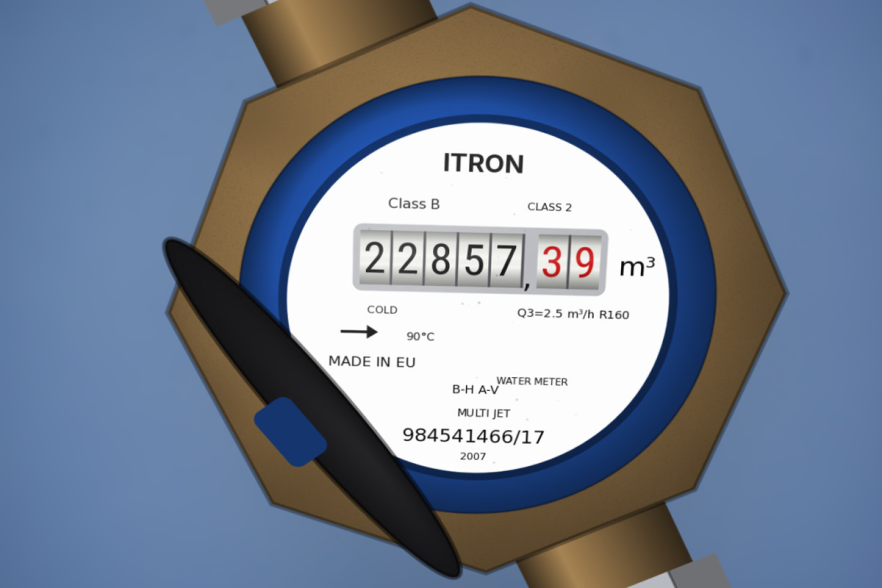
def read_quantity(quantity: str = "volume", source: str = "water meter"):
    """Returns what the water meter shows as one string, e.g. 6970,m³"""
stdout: 22857.39,m³
